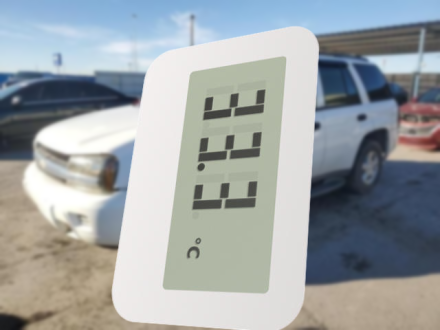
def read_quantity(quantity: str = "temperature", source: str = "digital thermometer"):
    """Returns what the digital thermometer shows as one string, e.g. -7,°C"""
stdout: 33.3,°C
